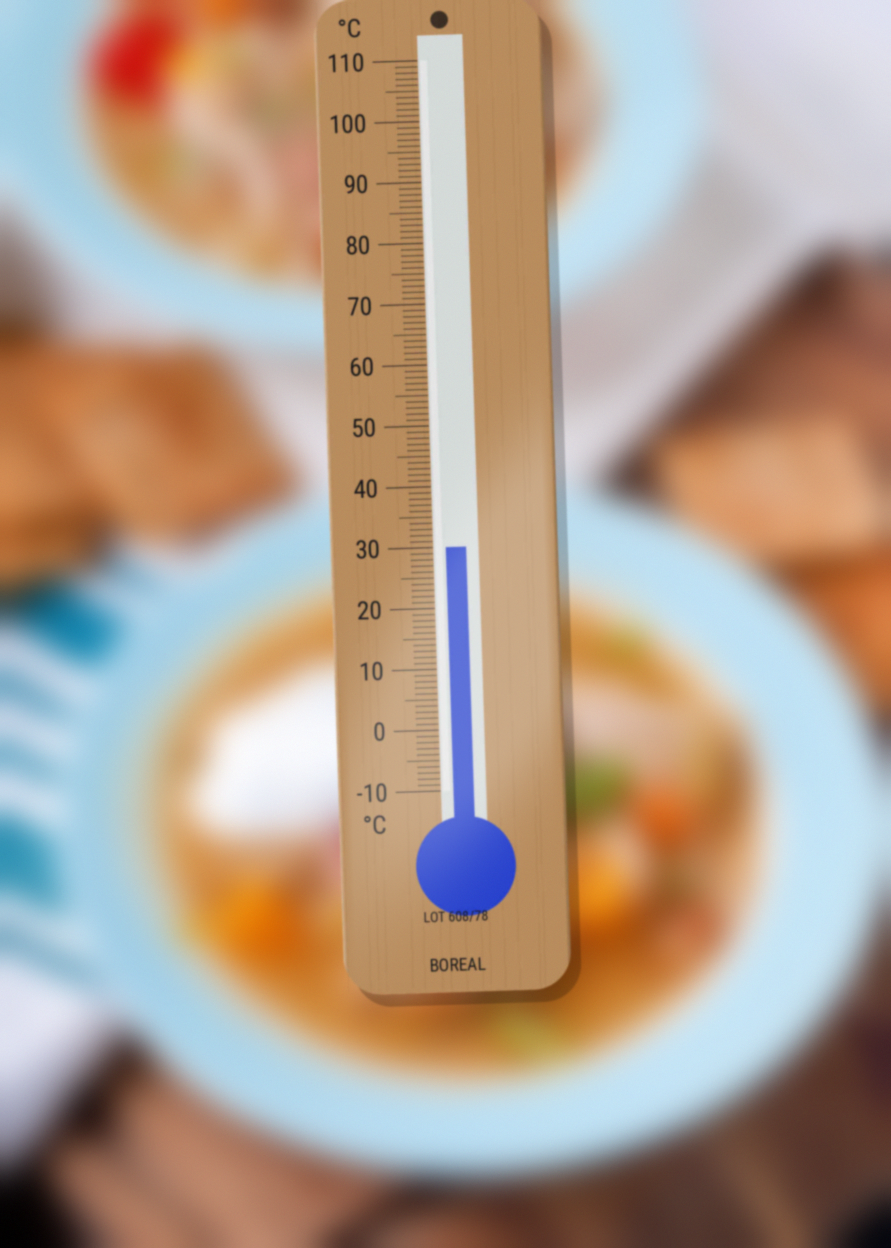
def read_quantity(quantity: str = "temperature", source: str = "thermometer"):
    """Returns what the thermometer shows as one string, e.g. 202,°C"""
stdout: 30,°C
